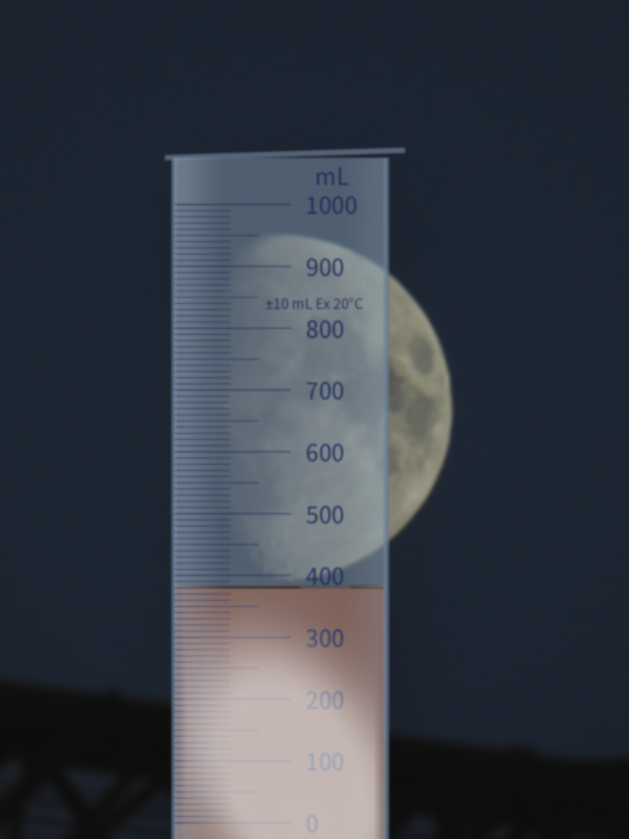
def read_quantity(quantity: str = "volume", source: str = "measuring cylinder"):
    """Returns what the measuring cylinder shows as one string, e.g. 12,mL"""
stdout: 380,mL
